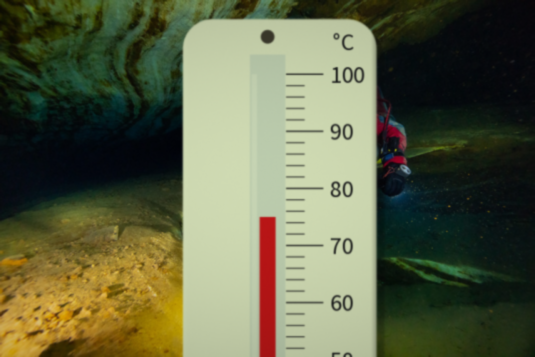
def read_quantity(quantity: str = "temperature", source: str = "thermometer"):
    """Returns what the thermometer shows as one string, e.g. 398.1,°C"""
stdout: 75,°C
